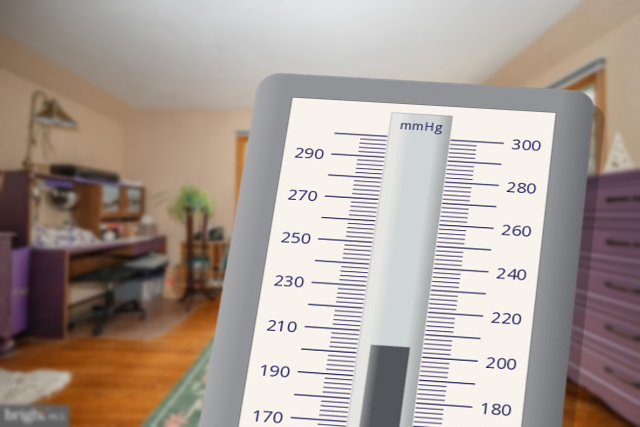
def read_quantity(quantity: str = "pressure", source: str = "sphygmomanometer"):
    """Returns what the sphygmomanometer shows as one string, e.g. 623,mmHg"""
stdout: 204,mmHg
